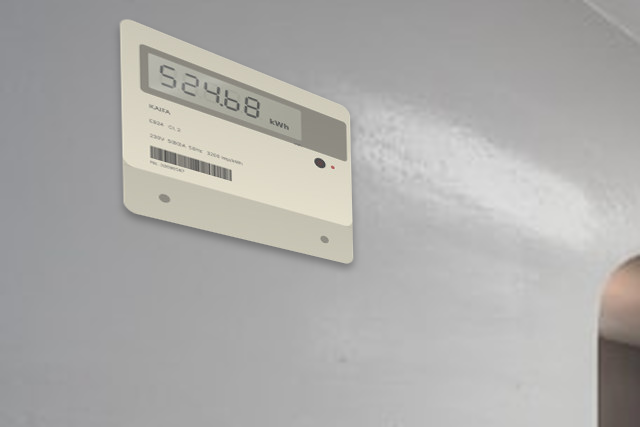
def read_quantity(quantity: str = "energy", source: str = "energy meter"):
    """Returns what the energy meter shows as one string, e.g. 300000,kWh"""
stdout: 524.68,kWh
